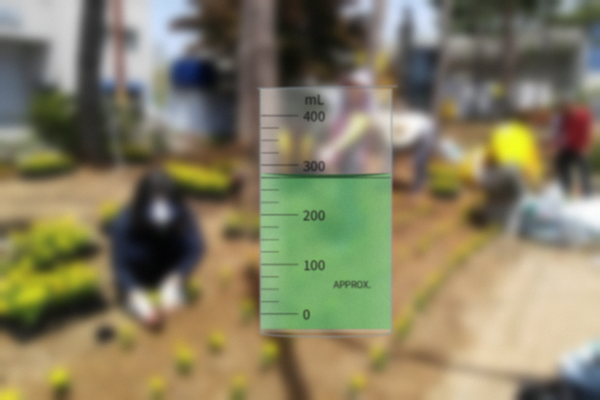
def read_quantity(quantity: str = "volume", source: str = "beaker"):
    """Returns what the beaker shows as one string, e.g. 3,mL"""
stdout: 275,mL
